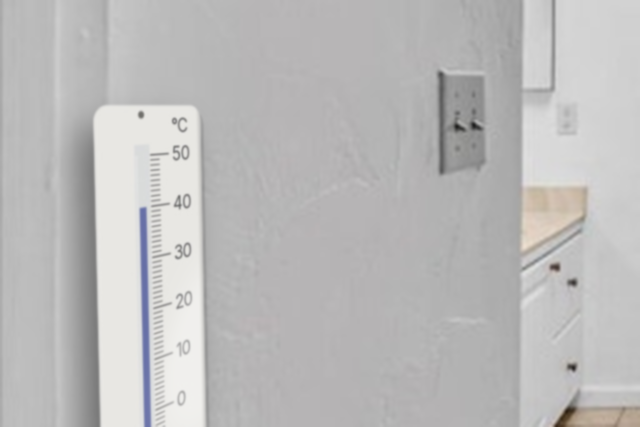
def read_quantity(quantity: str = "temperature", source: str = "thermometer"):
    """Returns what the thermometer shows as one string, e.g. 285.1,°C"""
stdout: 40,°C
